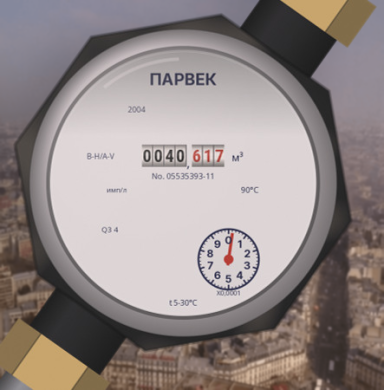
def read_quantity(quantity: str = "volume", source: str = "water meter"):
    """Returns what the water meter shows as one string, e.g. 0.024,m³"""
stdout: 40.6170,m³
